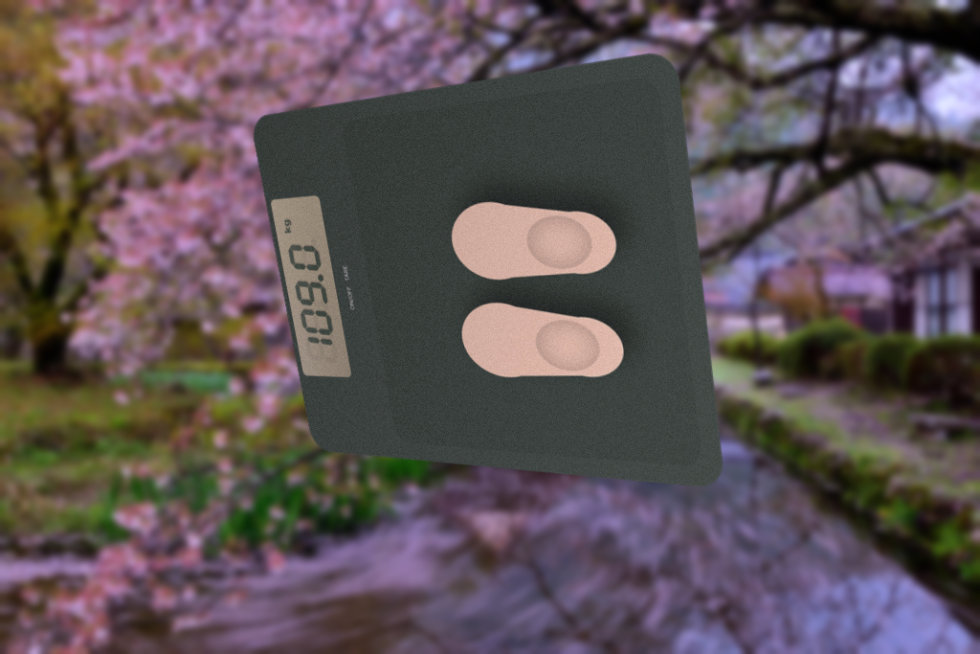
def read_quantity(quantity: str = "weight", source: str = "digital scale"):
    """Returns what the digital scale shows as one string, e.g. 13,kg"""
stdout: 109.0,kg
